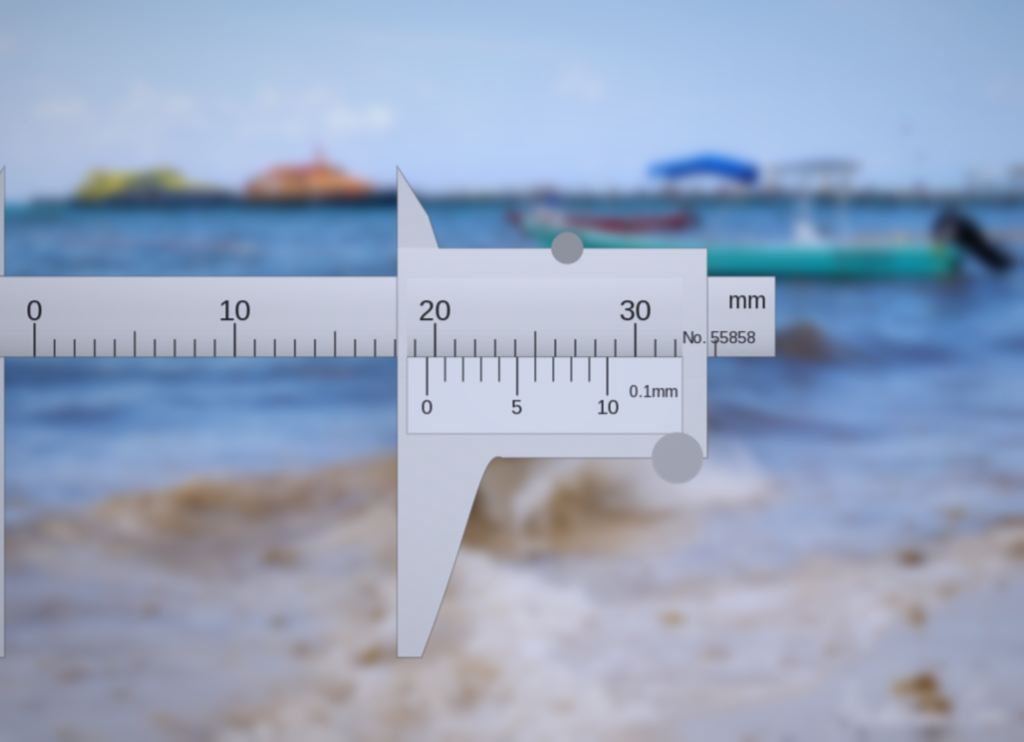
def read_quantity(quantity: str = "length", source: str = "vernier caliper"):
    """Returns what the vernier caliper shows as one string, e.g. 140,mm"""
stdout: 19.6,mm
